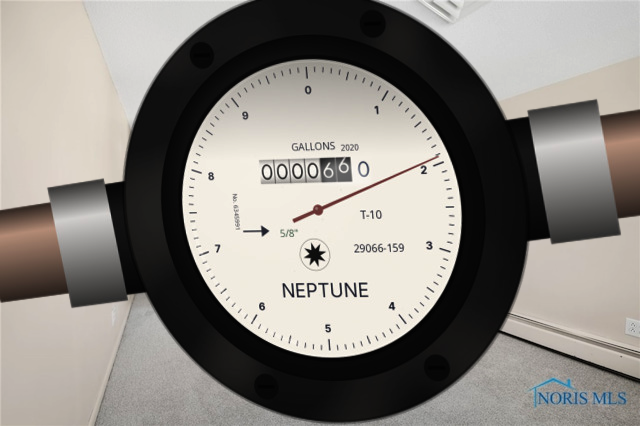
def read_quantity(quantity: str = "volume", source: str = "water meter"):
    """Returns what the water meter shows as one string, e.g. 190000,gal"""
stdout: 661.9,gal
